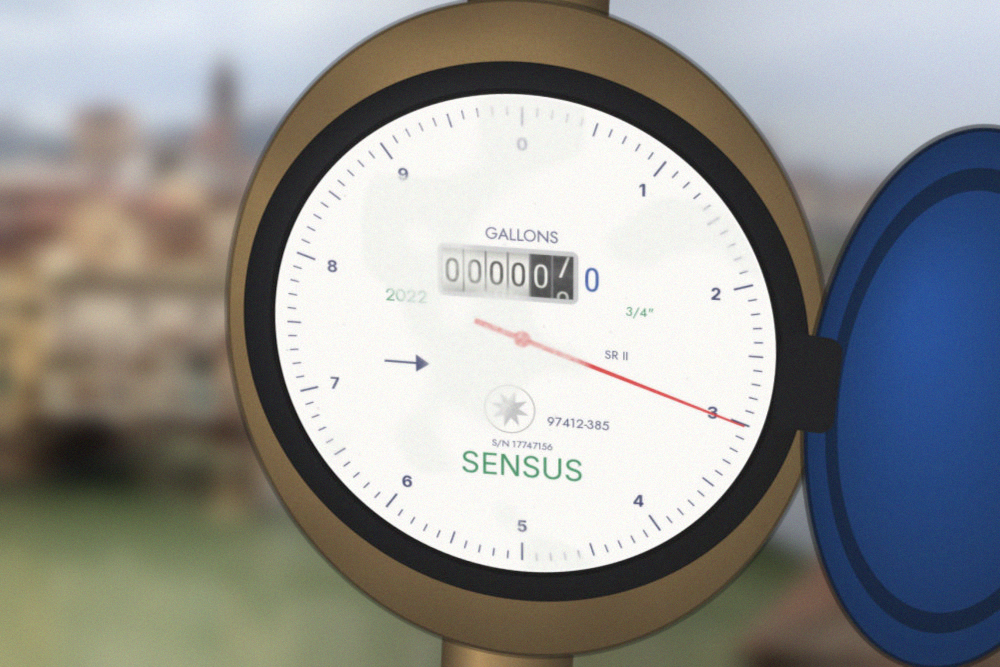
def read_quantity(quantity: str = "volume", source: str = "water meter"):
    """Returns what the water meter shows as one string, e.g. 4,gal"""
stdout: 73.0,gal
